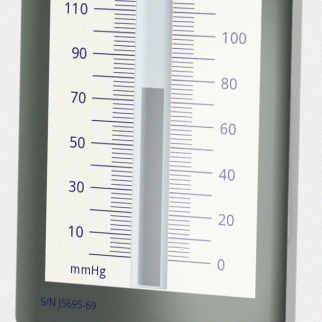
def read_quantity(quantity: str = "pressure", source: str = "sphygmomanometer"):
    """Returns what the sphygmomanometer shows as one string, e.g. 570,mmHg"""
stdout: 76,mmHg
